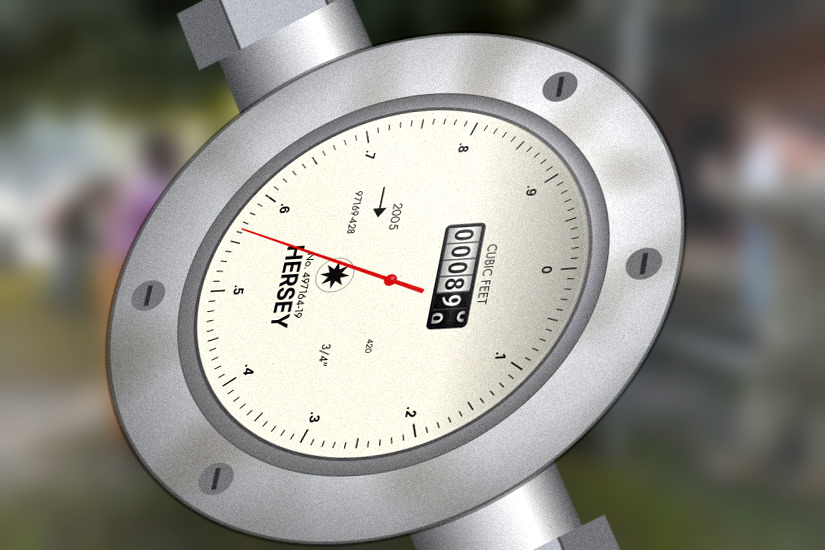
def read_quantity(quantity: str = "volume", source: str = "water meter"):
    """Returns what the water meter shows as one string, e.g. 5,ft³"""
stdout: 898.56,ft³
